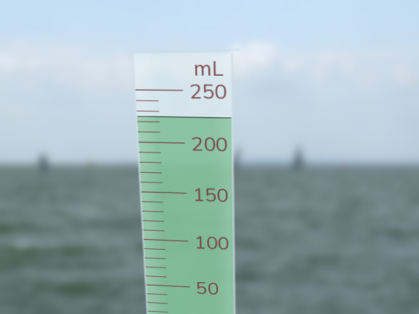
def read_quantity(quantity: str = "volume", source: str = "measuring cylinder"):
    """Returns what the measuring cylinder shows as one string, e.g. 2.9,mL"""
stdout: 225,mL
